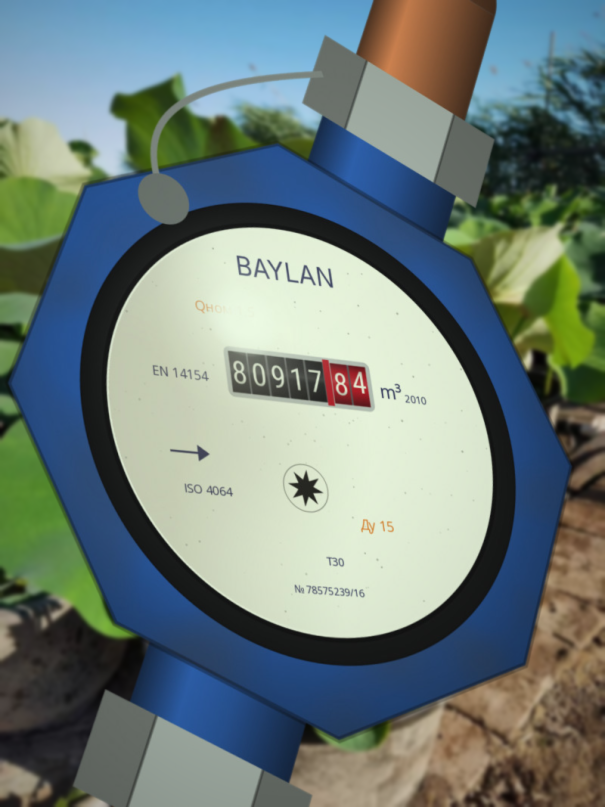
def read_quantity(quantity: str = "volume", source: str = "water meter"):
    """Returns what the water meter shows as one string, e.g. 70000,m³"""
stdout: 80917.84,m³
